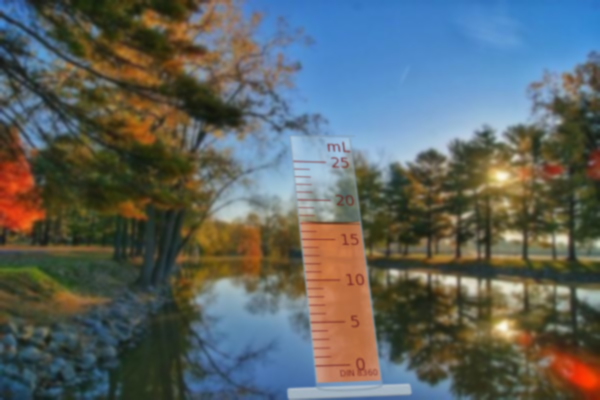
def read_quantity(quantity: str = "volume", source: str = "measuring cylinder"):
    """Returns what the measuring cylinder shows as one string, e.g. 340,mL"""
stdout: 17,mL
